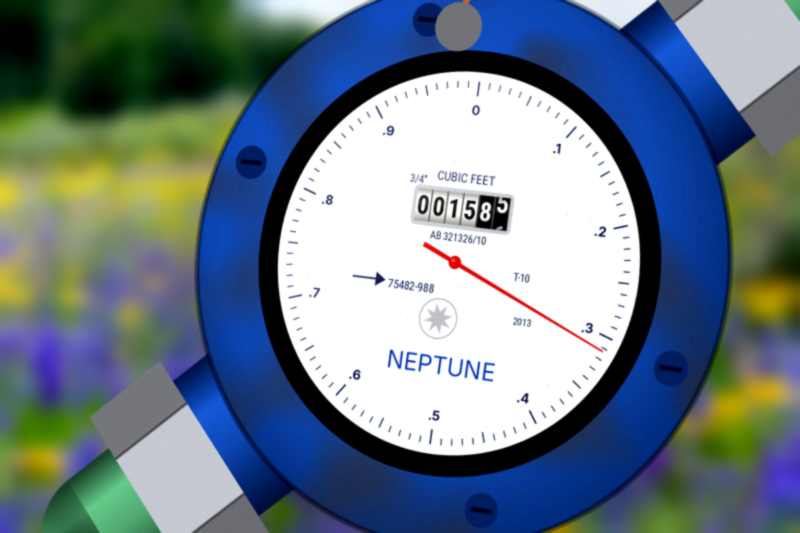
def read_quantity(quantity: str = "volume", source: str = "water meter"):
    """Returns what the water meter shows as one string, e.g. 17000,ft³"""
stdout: 1585.31,ft³
